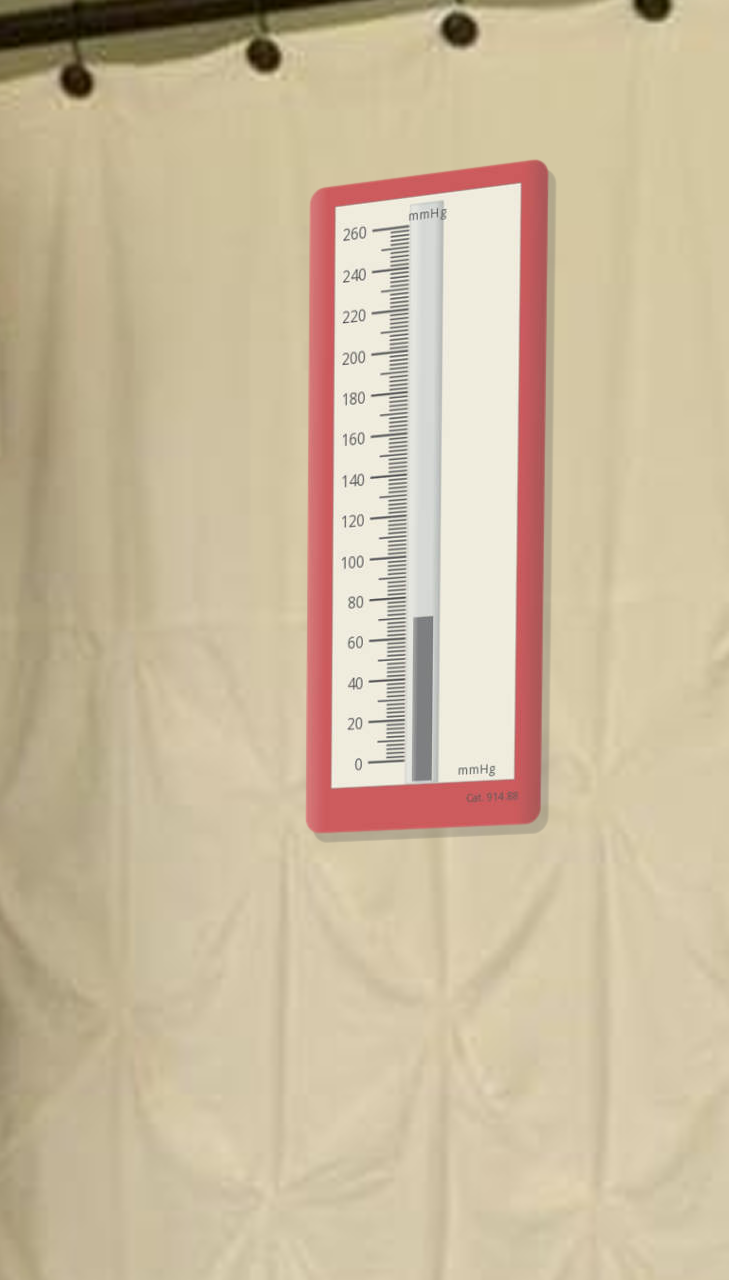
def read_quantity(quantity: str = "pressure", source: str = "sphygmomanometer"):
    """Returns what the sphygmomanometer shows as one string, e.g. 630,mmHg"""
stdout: 70,mmHg
